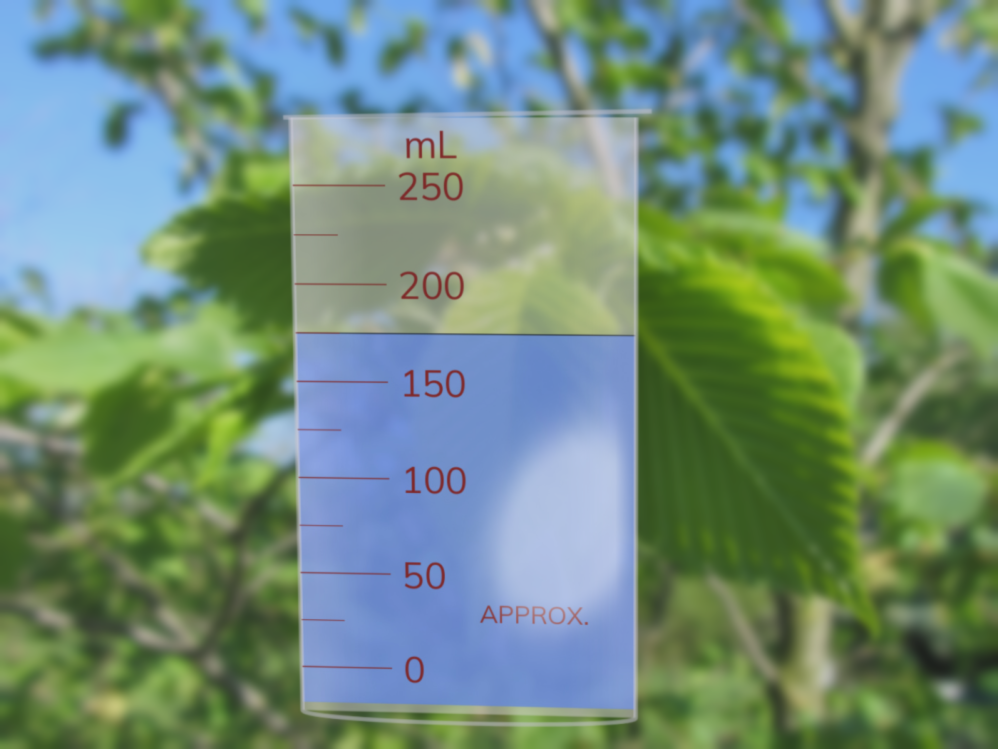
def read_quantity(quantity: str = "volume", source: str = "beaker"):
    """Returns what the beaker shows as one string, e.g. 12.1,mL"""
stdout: 175,mL
